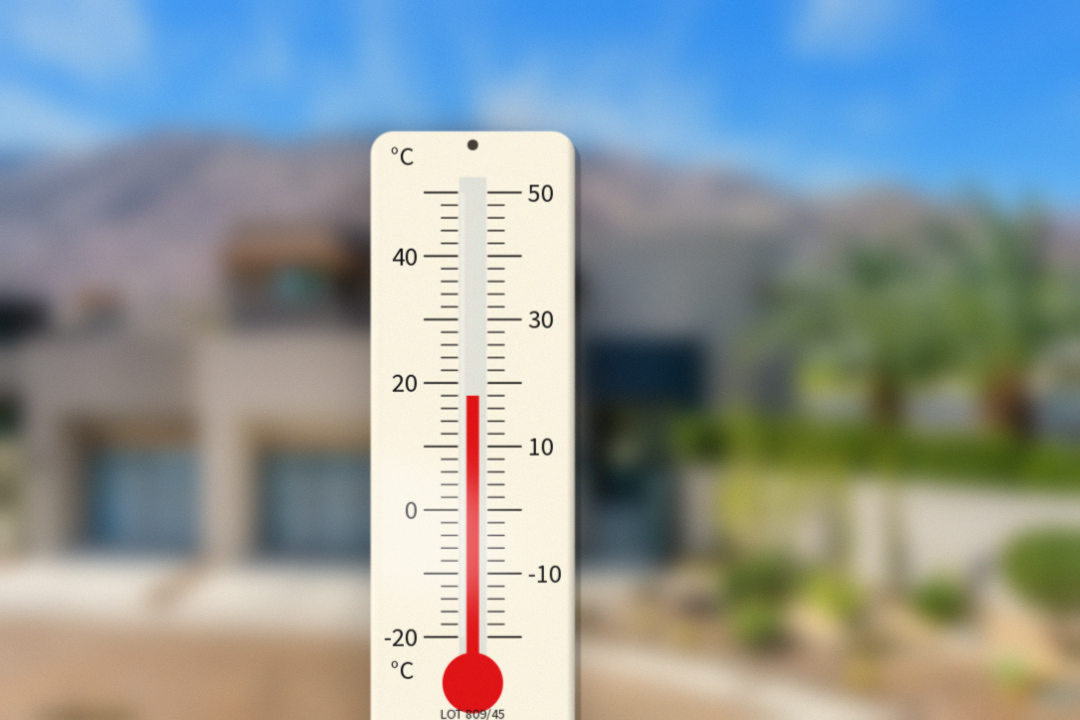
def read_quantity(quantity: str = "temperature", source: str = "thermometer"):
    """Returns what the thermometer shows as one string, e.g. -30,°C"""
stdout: 18,°C
